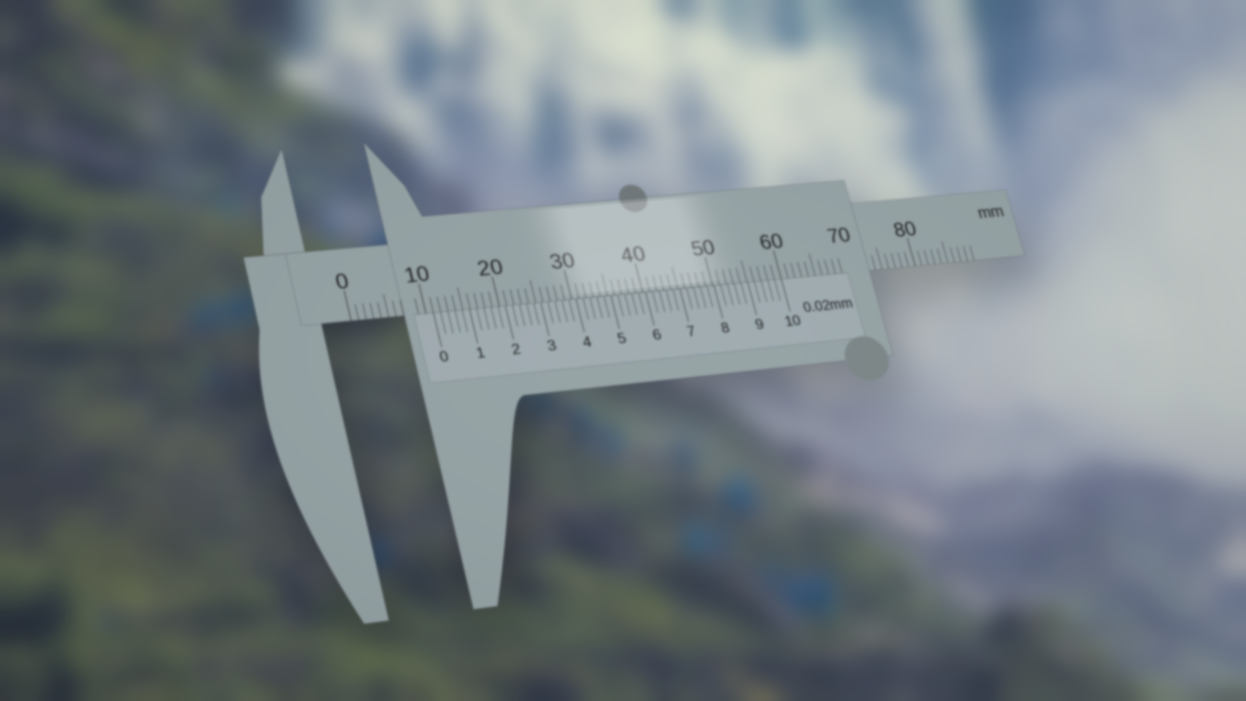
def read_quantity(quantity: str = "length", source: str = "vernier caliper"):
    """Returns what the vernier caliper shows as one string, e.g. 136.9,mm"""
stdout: 11.0,mm
